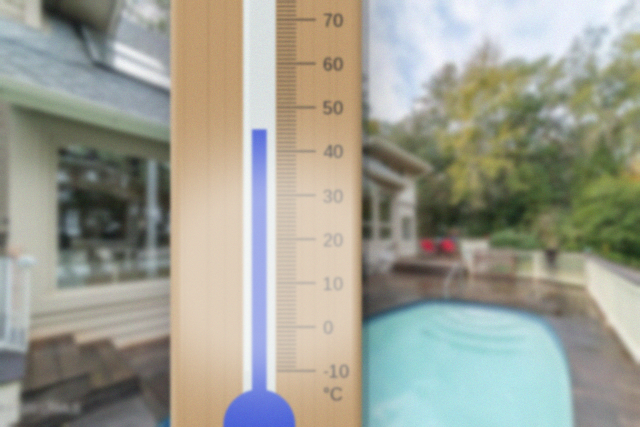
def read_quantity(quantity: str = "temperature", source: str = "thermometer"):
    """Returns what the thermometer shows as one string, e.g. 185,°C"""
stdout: 45,°C
